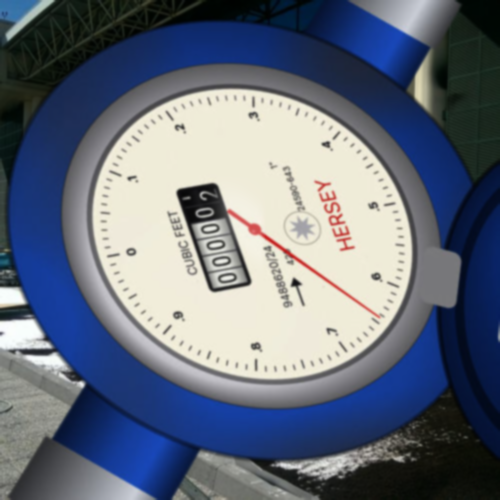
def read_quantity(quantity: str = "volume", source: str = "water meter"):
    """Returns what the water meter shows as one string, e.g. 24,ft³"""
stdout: 1.64,ft³
